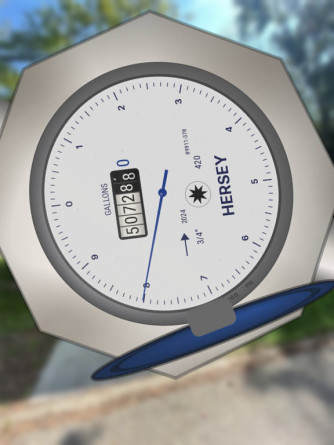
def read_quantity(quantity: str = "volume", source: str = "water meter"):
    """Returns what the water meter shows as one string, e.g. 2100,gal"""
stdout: 5072878.0,gal
